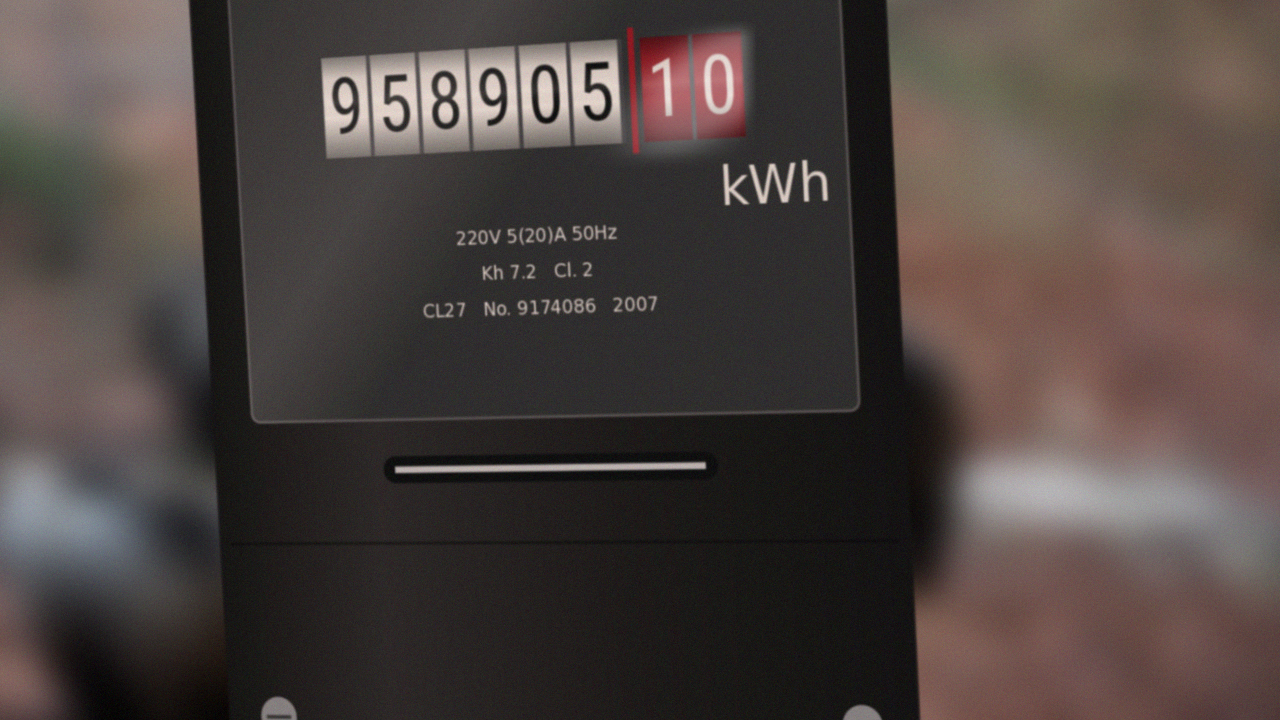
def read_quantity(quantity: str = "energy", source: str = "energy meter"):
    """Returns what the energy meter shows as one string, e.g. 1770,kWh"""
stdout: 958905.10,kWh
